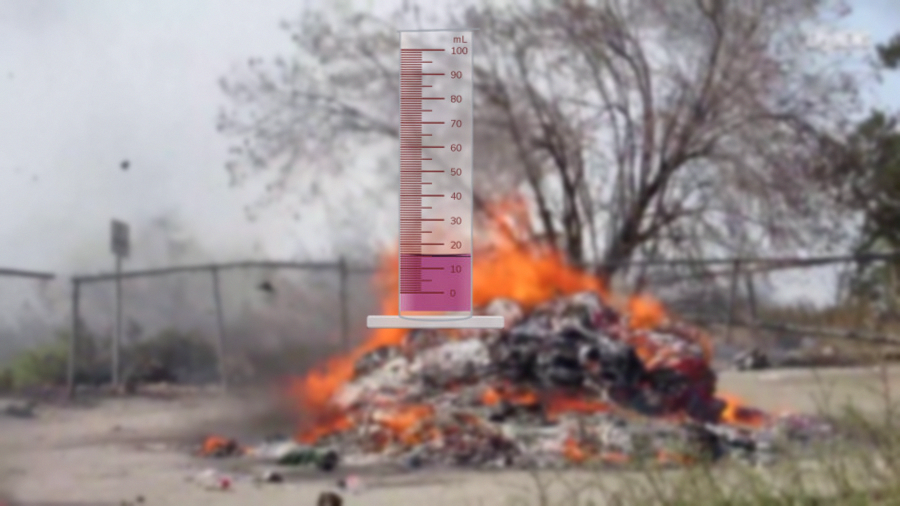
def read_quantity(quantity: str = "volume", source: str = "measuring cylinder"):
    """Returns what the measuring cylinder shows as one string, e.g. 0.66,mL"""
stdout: 15,mL
